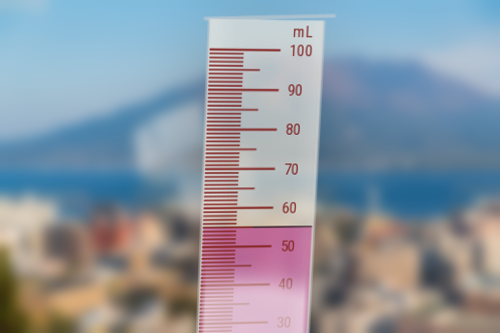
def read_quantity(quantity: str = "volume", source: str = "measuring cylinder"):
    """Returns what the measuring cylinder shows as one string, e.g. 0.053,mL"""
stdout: 55,mL
